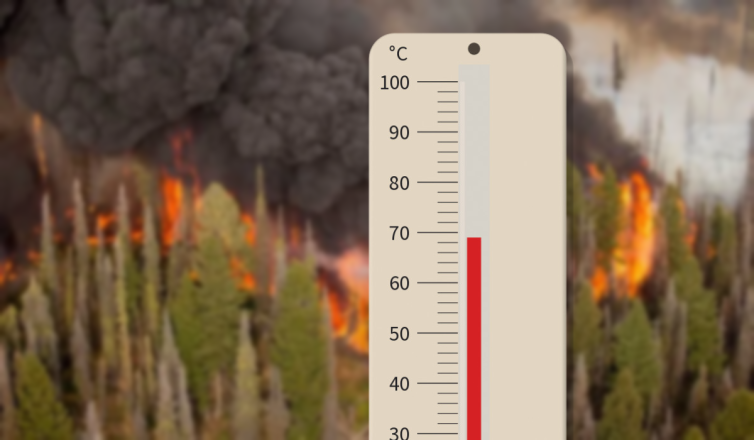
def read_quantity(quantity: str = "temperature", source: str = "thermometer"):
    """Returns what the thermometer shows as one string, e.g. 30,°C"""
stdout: 69,°C
